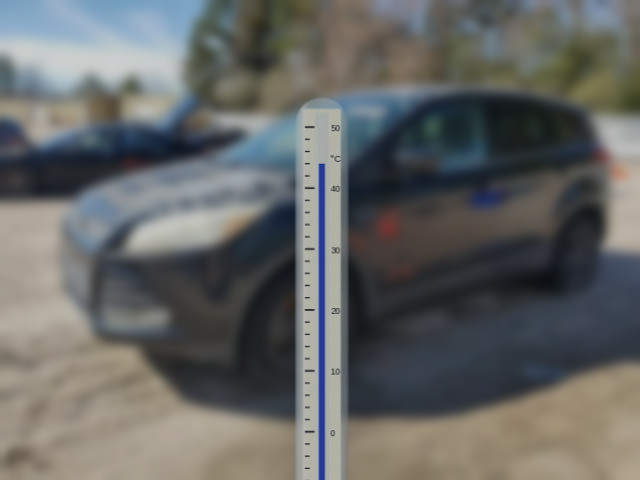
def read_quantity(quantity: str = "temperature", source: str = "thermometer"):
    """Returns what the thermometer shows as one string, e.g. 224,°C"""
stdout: 44,°C
